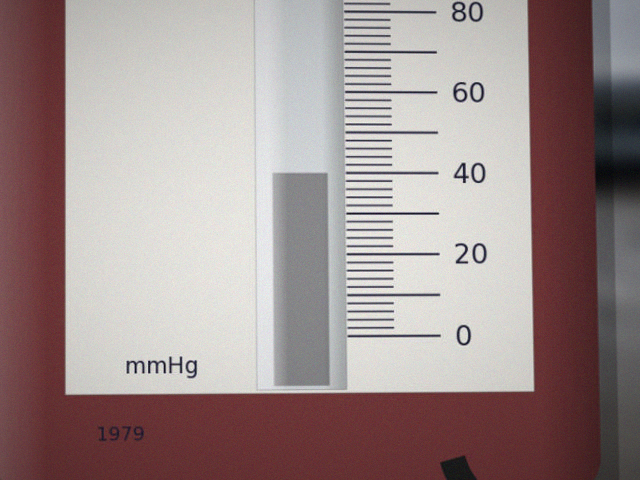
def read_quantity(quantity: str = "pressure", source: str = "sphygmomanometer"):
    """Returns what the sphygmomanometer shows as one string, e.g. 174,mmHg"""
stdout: 40,mmHg
